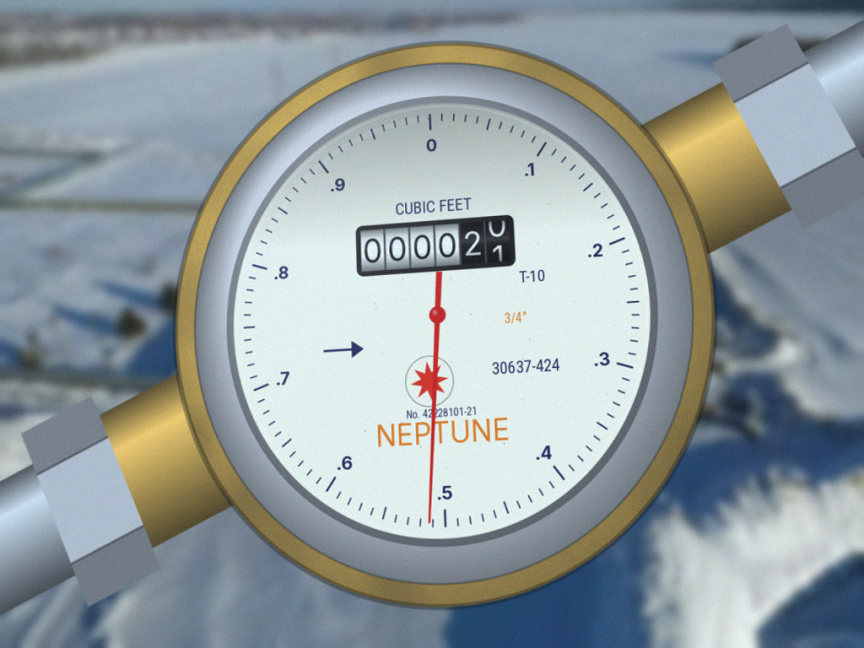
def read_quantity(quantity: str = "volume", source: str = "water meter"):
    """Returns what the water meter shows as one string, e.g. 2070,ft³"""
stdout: 20.51,ft³
